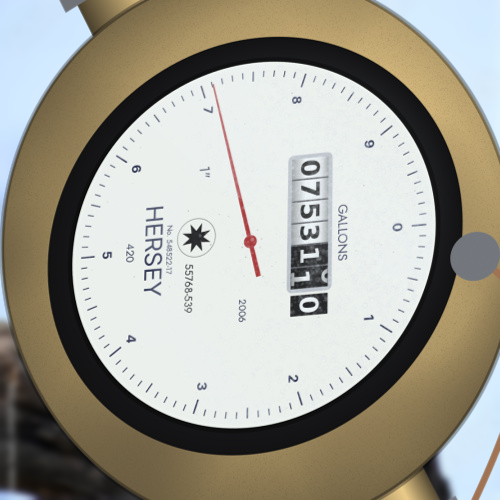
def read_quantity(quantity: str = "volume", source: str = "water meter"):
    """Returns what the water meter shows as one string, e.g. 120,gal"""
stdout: 753107.1,gal
